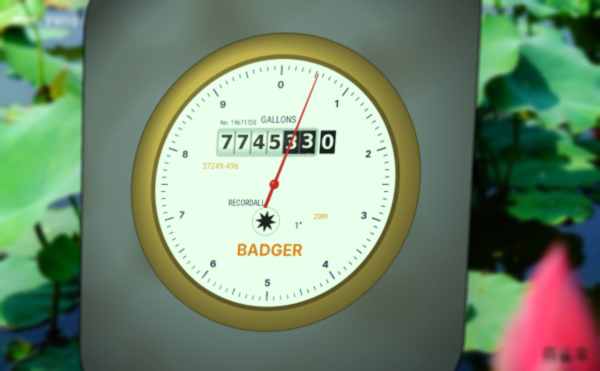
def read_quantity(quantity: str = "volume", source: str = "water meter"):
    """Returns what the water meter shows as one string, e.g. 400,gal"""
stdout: 7745330.5,gal
